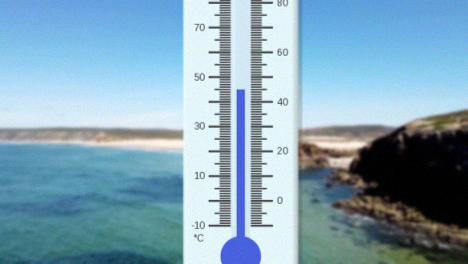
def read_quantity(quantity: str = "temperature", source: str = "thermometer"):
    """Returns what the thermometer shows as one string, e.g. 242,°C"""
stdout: 45,°C
